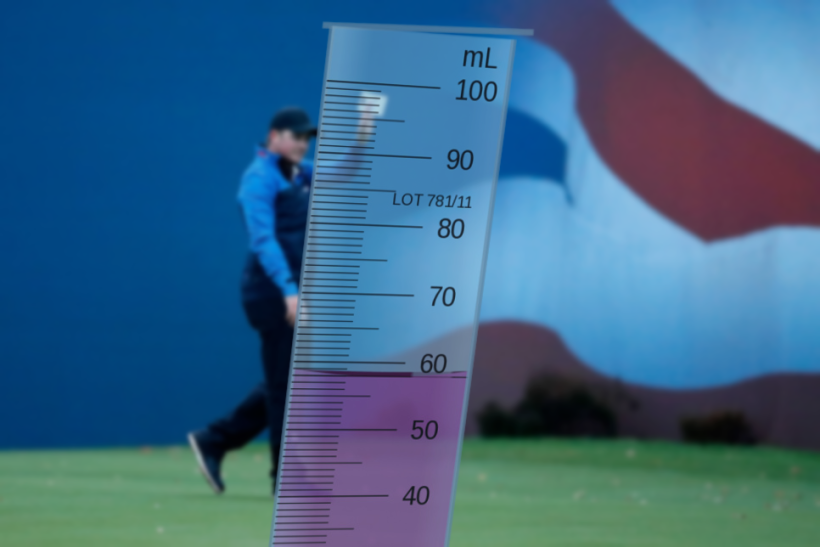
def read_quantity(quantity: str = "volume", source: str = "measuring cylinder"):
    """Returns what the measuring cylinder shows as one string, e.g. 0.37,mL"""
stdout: 58,mL
